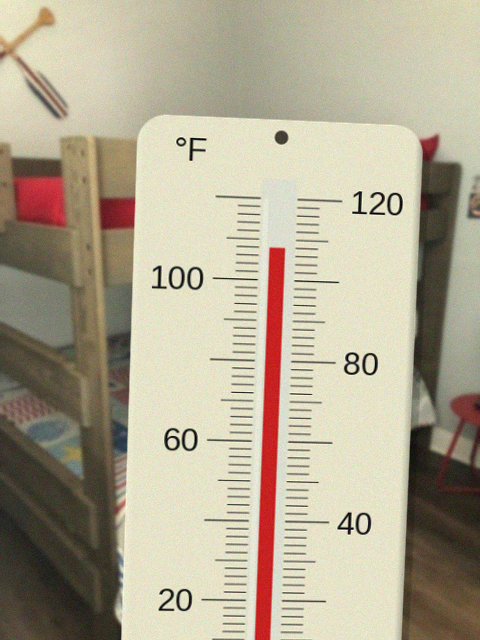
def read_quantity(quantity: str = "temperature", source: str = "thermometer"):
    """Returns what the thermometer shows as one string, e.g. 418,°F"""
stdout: 108,°F
